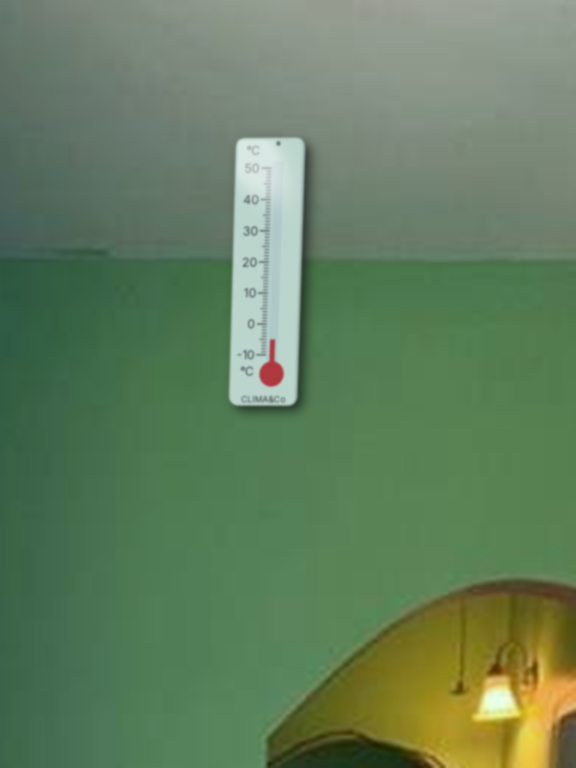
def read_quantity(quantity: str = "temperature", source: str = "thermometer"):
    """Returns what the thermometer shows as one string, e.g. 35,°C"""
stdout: -5,°C
